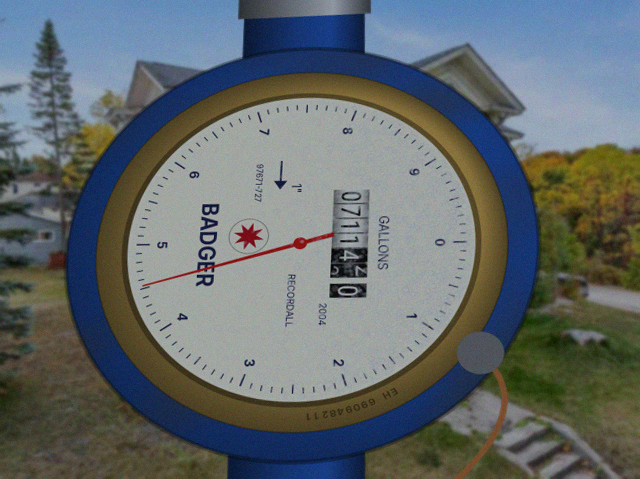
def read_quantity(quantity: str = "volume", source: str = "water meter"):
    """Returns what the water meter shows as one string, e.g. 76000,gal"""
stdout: 711424.5,gal
